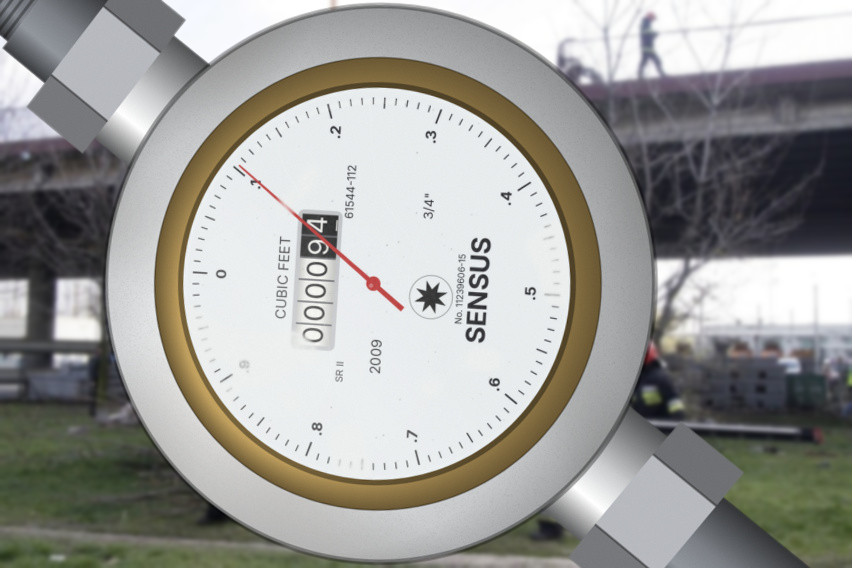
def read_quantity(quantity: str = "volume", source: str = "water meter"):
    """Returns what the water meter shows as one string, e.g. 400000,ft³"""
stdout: 94.10,ft³
